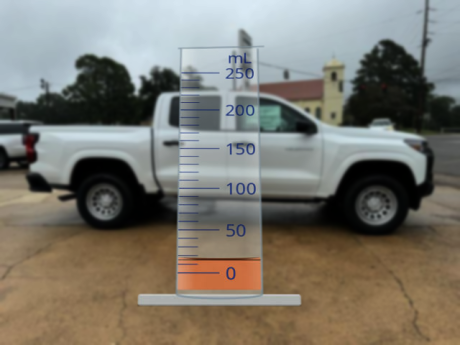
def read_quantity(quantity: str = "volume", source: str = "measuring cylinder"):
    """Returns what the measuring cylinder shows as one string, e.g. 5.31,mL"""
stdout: 15,mL
